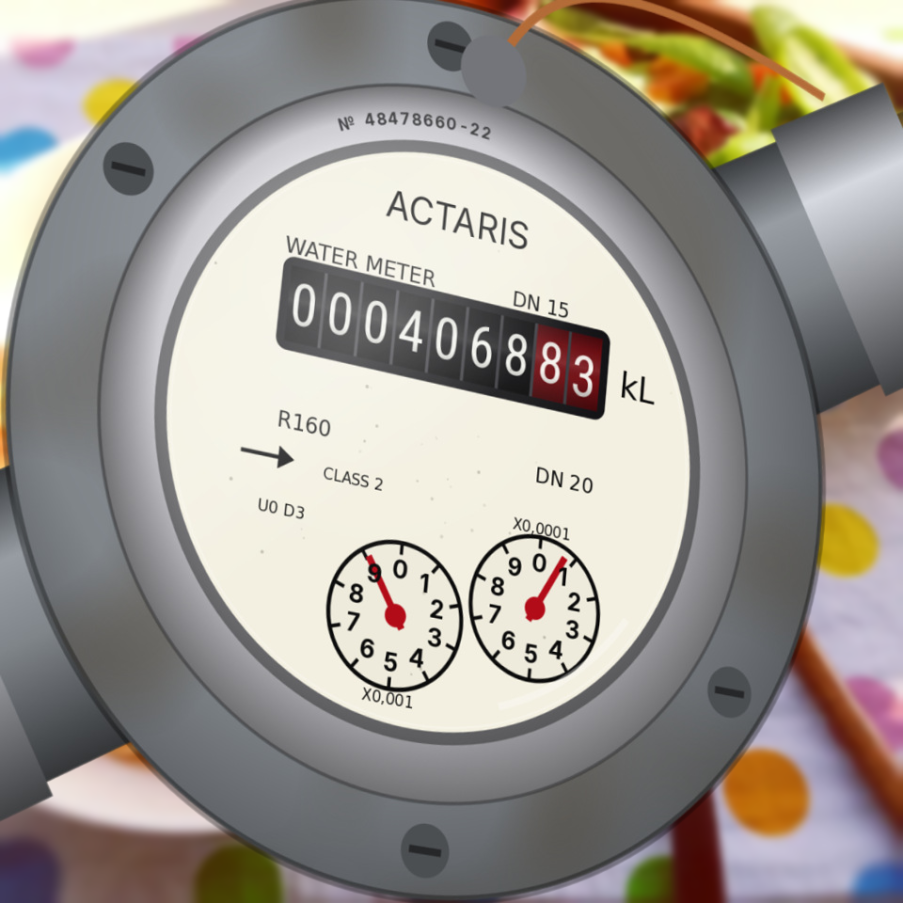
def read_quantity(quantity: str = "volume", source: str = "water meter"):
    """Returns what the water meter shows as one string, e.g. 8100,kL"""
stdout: 4068.8290,kL
